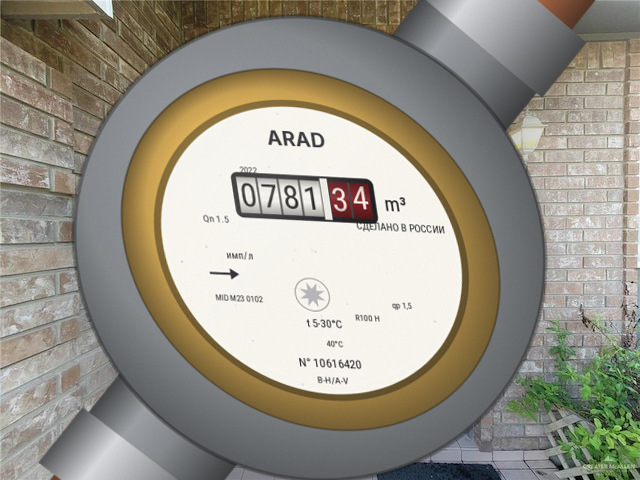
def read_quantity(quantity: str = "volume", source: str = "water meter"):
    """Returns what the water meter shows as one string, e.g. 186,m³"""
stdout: 781.34,m³
